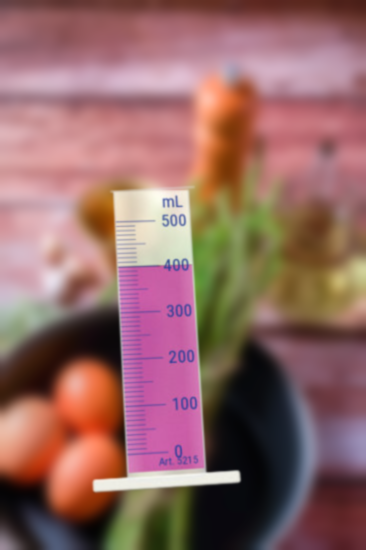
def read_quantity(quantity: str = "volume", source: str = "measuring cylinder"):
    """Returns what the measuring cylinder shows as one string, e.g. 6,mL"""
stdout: 400,mL
